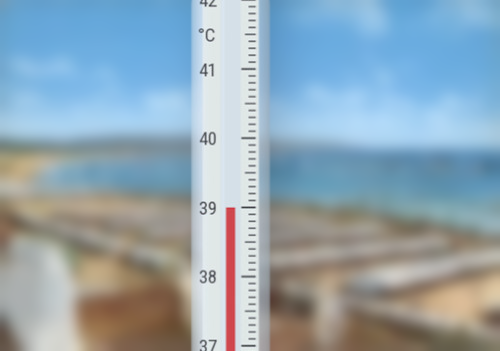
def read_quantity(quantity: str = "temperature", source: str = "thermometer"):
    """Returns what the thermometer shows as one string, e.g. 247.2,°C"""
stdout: 39,°C
